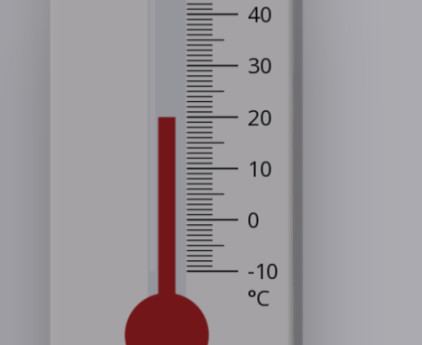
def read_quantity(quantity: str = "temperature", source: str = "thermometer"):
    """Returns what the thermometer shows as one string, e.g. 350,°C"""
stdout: 20,°C
